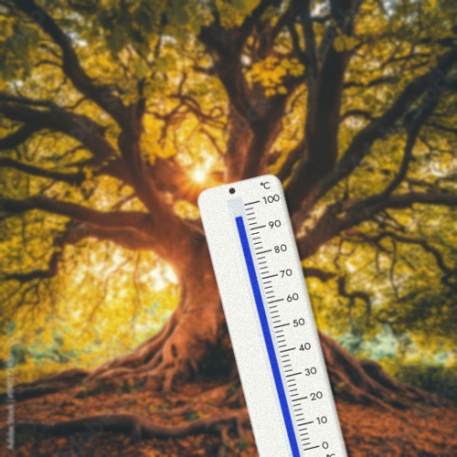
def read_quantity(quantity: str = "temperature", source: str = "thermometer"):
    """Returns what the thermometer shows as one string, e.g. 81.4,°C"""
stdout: 96,°C
